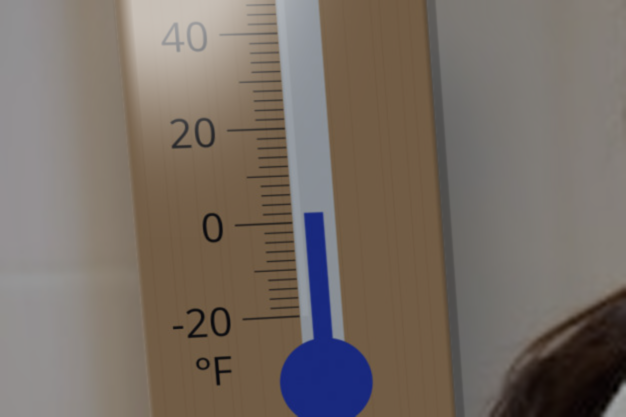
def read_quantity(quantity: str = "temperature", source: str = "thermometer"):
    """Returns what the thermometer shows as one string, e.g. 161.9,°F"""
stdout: 2,°F
